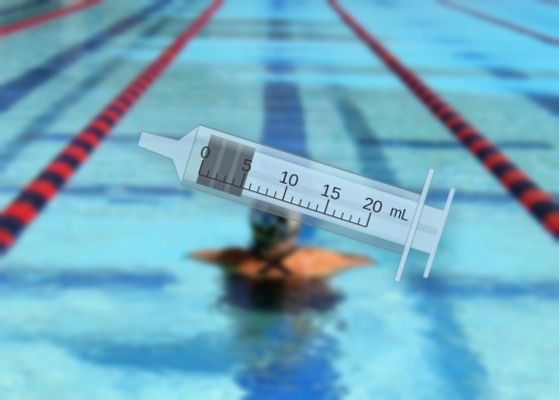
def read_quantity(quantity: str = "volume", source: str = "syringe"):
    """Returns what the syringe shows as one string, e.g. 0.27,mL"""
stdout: 0,mL
